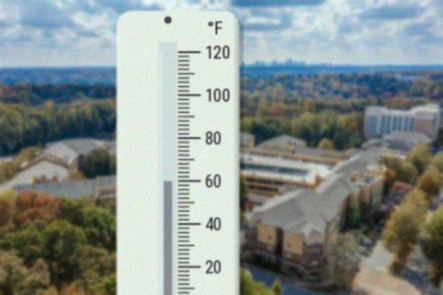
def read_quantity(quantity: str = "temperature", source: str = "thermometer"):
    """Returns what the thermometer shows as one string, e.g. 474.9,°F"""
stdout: 60,°F
